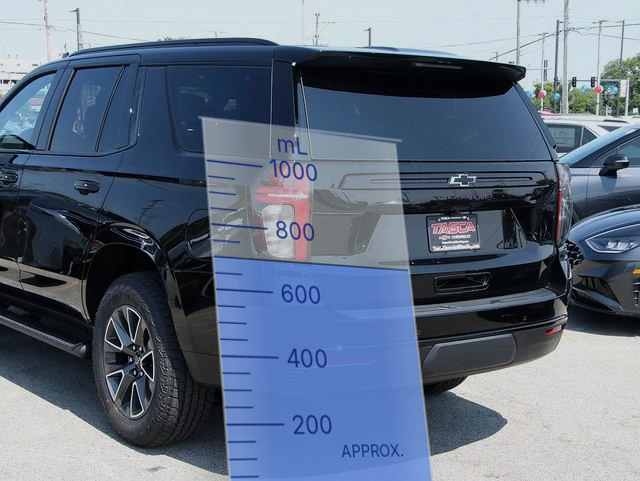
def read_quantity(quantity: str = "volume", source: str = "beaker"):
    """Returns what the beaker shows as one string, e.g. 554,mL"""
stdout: 700,mL
